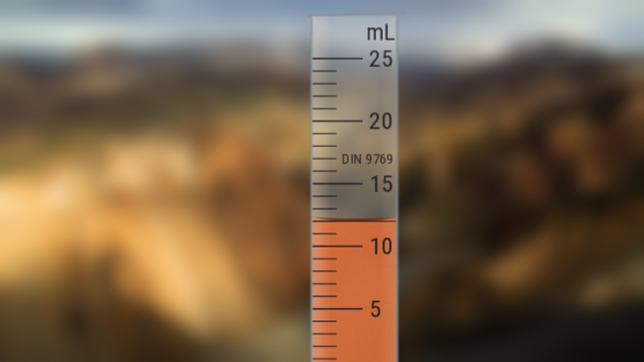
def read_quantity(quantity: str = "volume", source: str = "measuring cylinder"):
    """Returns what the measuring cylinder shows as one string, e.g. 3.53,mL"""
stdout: 12,mL
